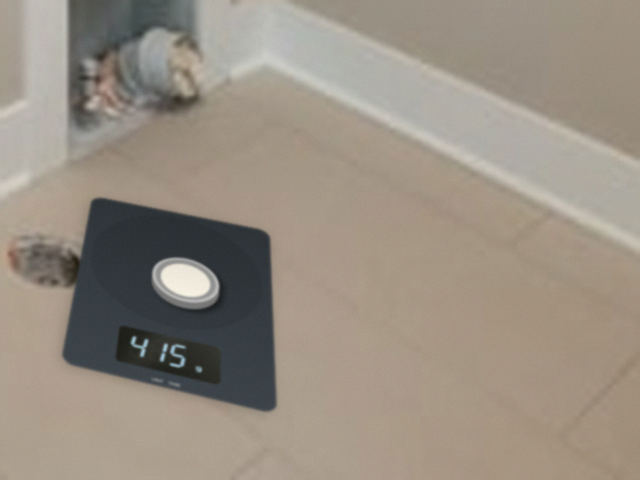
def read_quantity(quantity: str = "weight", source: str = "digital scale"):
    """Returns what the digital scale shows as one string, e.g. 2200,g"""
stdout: 415,g
